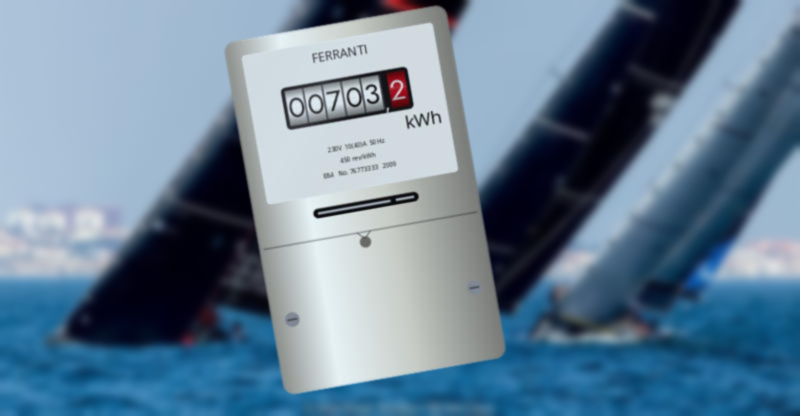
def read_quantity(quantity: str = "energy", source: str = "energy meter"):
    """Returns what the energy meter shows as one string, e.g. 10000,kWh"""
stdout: 703.2,kWh
